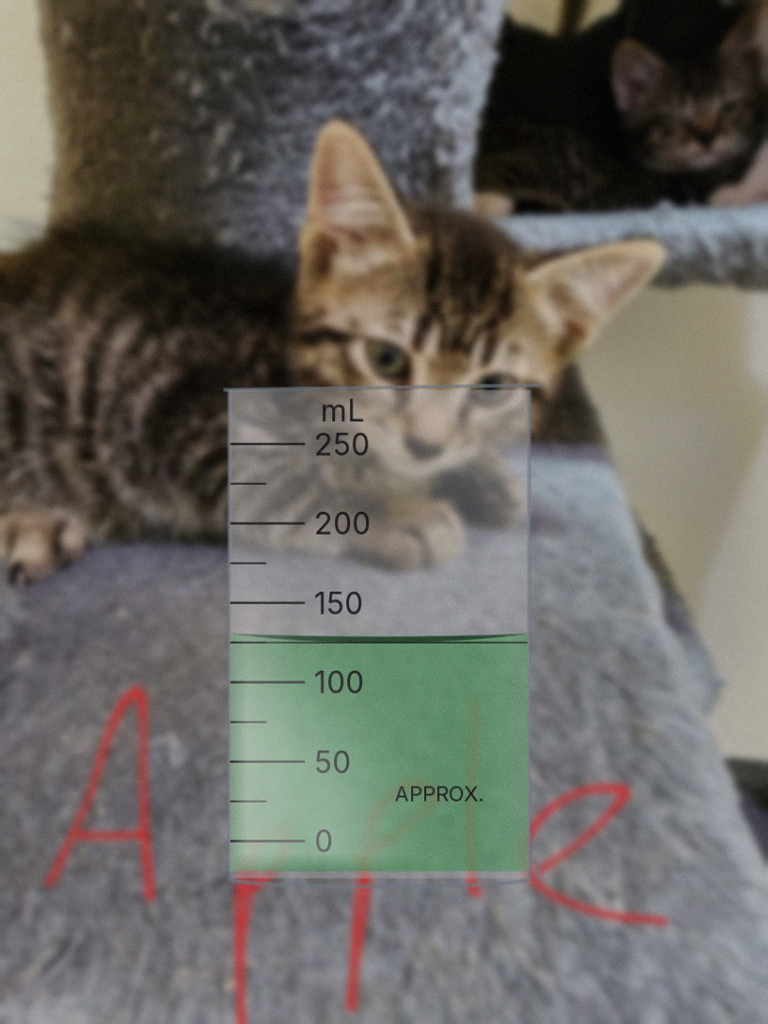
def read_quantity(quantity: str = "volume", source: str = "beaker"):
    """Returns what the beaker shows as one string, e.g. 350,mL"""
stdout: 125,mL
